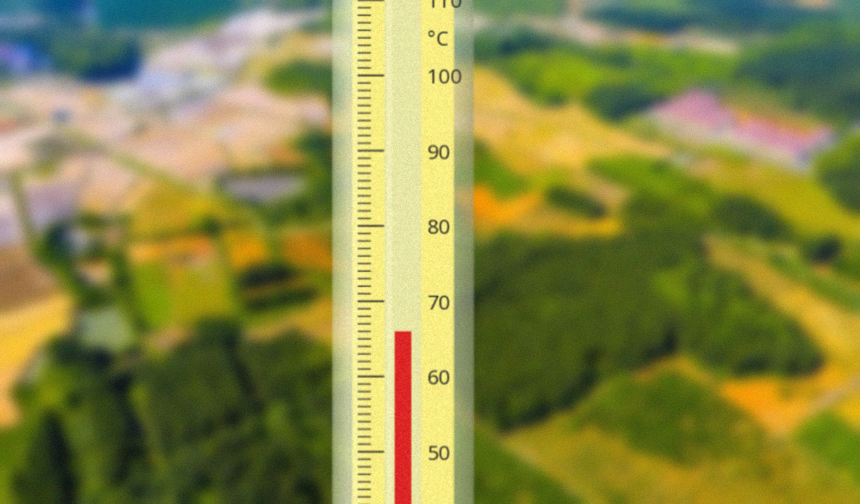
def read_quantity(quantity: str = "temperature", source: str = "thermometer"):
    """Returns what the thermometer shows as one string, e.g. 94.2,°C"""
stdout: 66,°C
